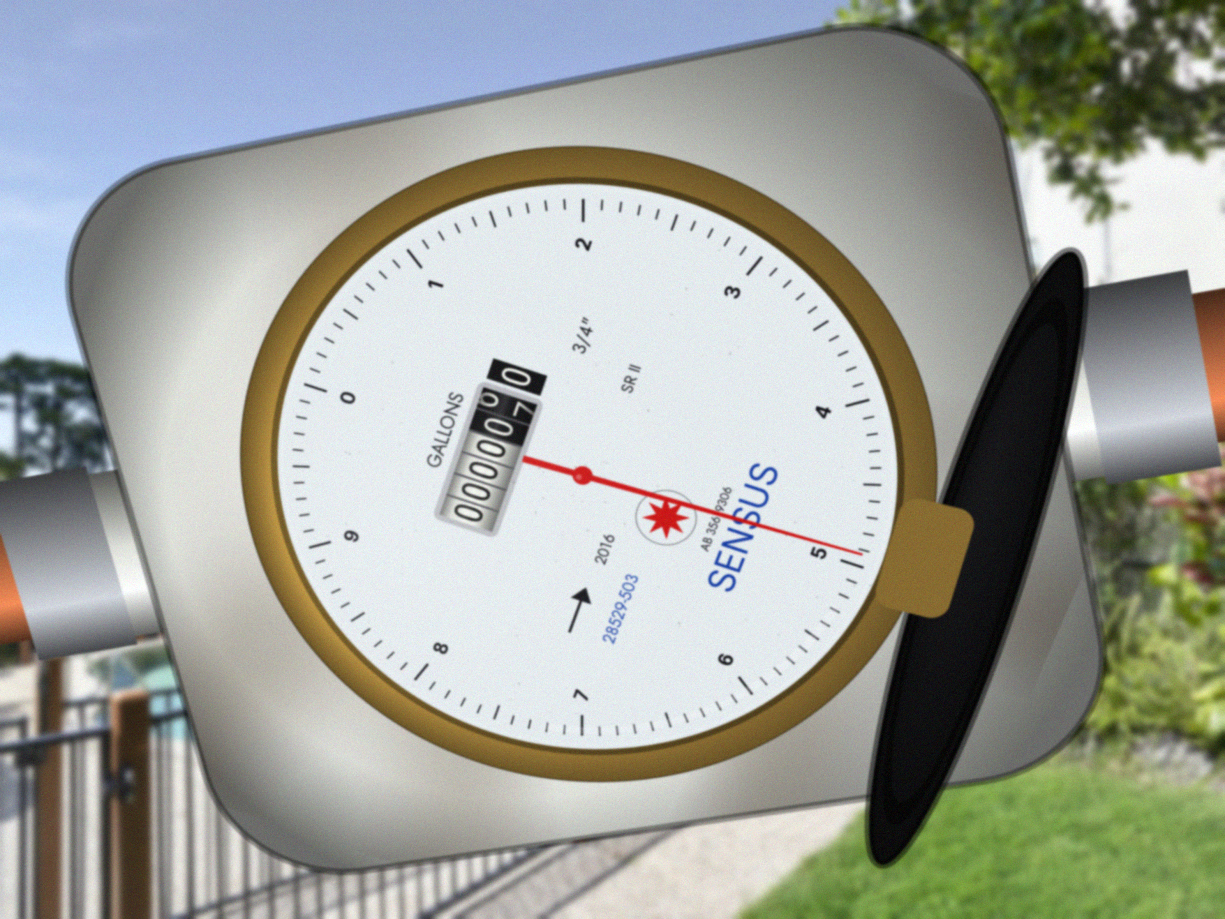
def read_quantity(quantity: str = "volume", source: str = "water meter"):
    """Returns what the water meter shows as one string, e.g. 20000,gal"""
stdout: 64.9,gal
